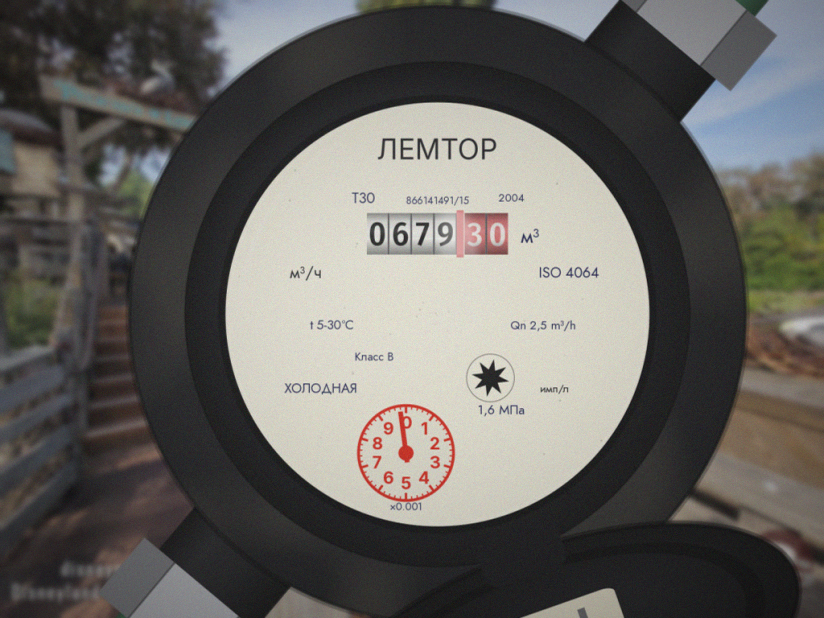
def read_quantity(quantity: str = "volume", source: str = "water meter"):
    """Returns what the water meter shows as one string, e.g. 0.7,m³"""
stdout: 679.299,m³
